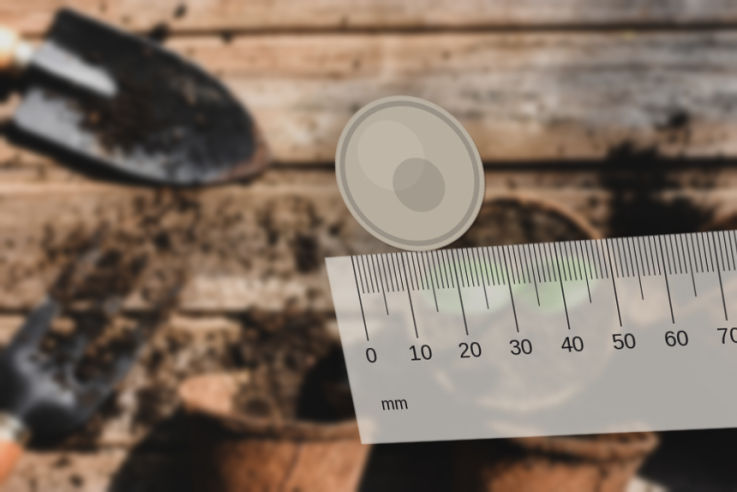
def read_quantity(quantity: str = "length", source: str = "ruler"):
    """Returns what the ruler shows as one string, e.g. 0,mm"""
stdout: 29,mm
